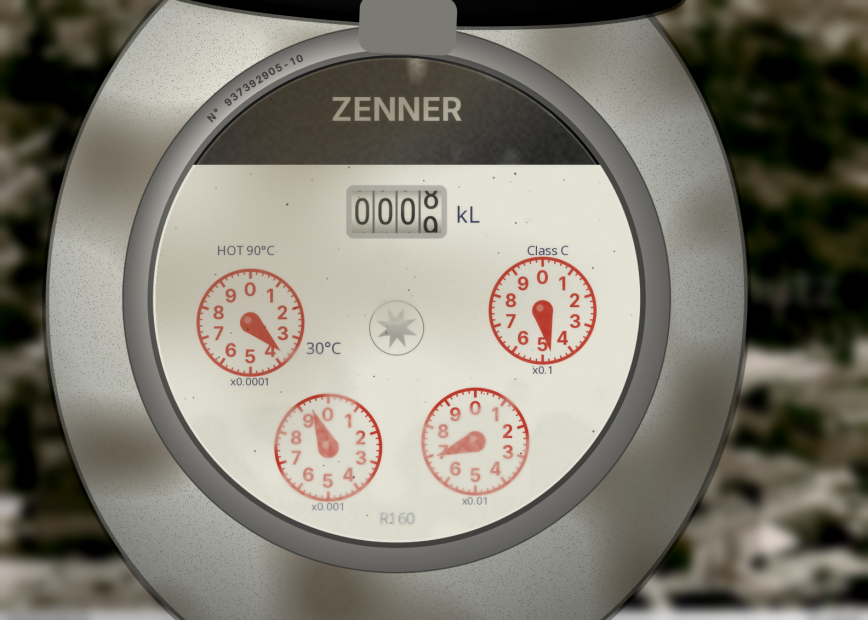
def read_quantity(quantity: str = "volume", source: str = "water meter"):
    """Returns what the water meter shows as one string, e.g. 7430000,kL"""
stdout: 8.4693,kL
